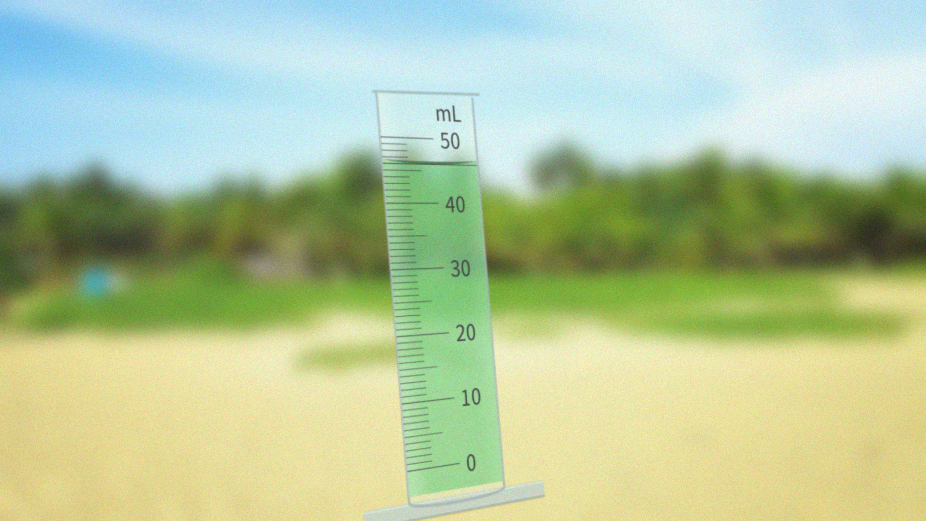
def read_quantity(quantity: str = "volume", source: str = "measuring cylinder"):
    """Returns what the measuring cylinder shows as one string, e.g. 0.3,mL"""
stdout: 46,mL
